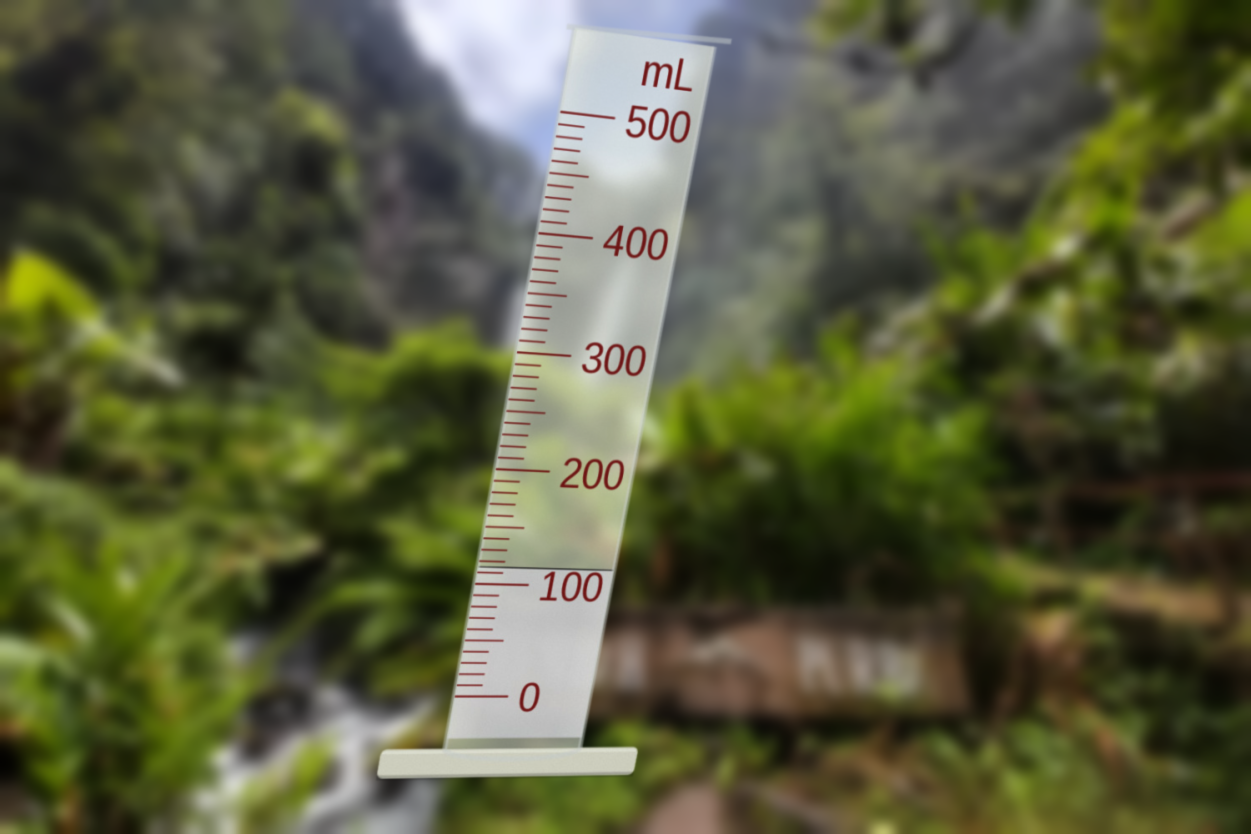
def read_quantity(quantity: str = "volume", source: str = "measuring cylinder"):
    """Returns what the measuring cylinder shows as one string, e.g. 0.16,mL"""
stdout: 115,mL
